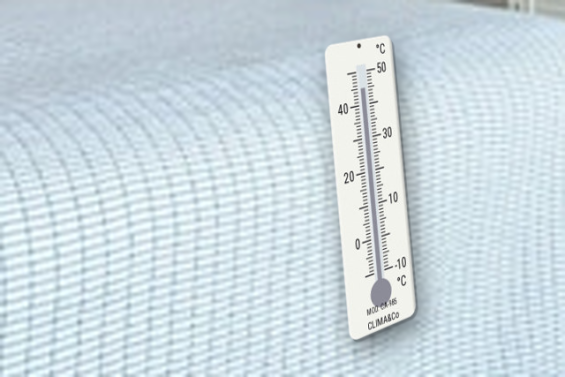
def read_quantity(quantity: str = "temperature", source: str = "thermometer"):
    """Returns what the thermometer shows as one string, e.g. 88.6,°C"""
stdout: 45,°C
